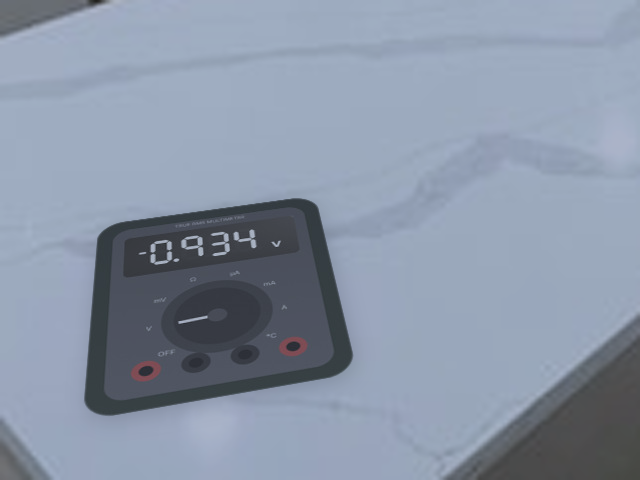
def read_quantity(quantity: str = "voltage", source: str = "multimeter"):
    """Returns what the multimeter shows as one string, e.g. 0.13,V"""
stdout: -0.934,V
